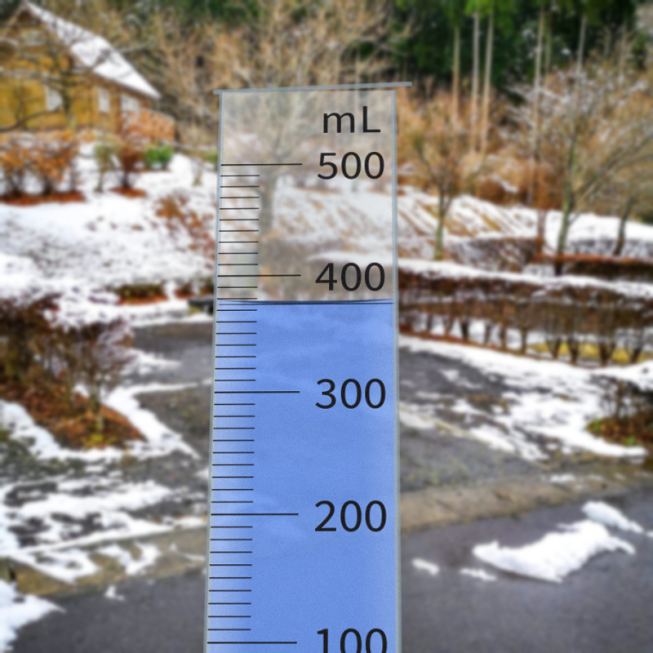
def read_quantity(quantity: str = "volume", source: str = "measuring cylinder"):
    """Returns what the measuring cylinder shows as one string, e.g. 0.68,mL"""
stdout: 375,mL
